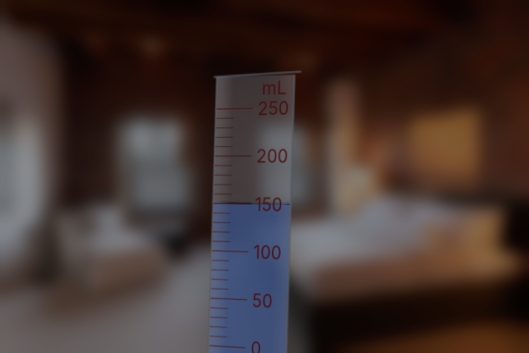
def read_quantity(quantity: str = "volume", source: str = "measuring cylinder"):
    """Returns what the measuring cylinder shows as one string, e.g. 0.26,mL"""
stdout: 150,mL
